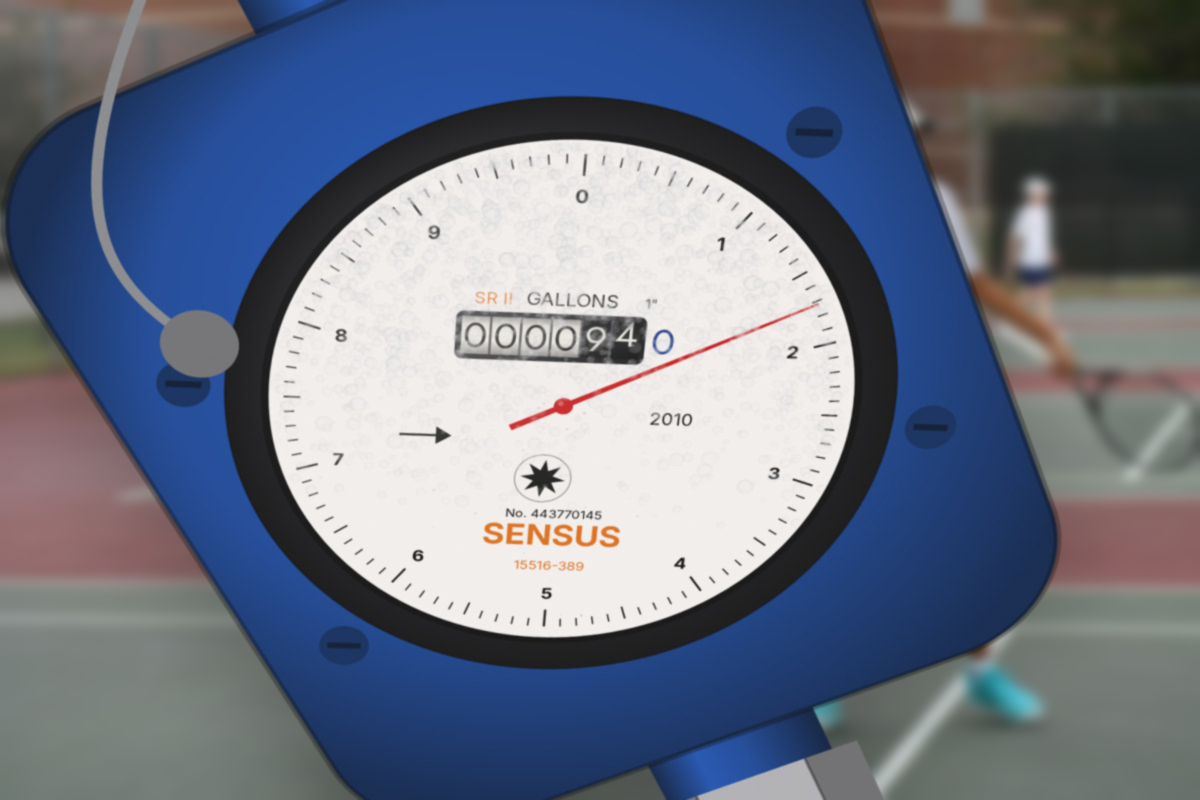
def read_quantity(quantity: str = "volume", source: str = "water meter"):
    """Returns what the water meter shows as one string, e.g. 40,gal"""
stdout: 941.7,gal
